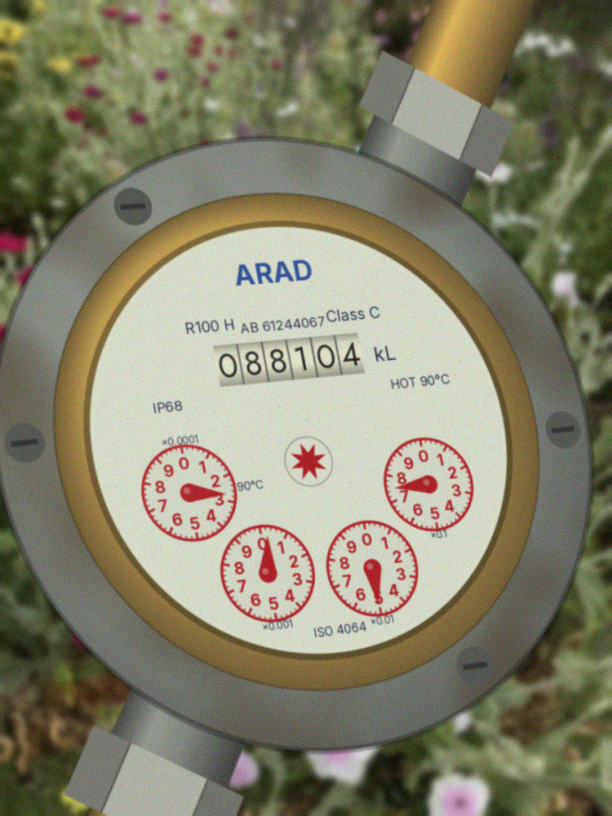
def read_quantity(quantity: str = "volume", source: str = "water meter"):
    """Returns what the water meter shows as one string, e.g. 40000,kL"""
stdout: 88104.7502,kL
